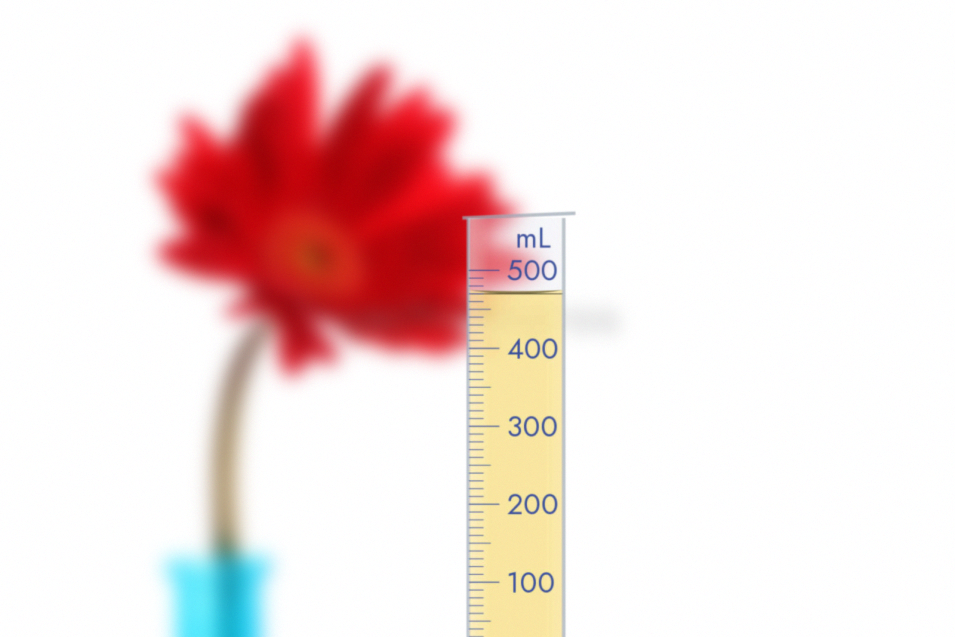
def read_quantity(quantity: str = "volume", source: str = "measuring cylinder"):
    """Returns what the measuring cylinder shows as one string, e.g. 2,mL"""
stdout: 470,mL
